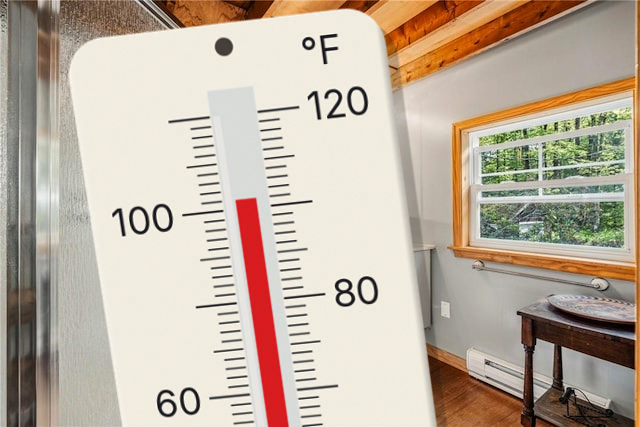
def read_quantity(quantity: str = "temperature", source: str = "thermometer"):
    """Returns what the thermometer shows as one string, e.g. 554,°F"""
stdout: 102,°F
